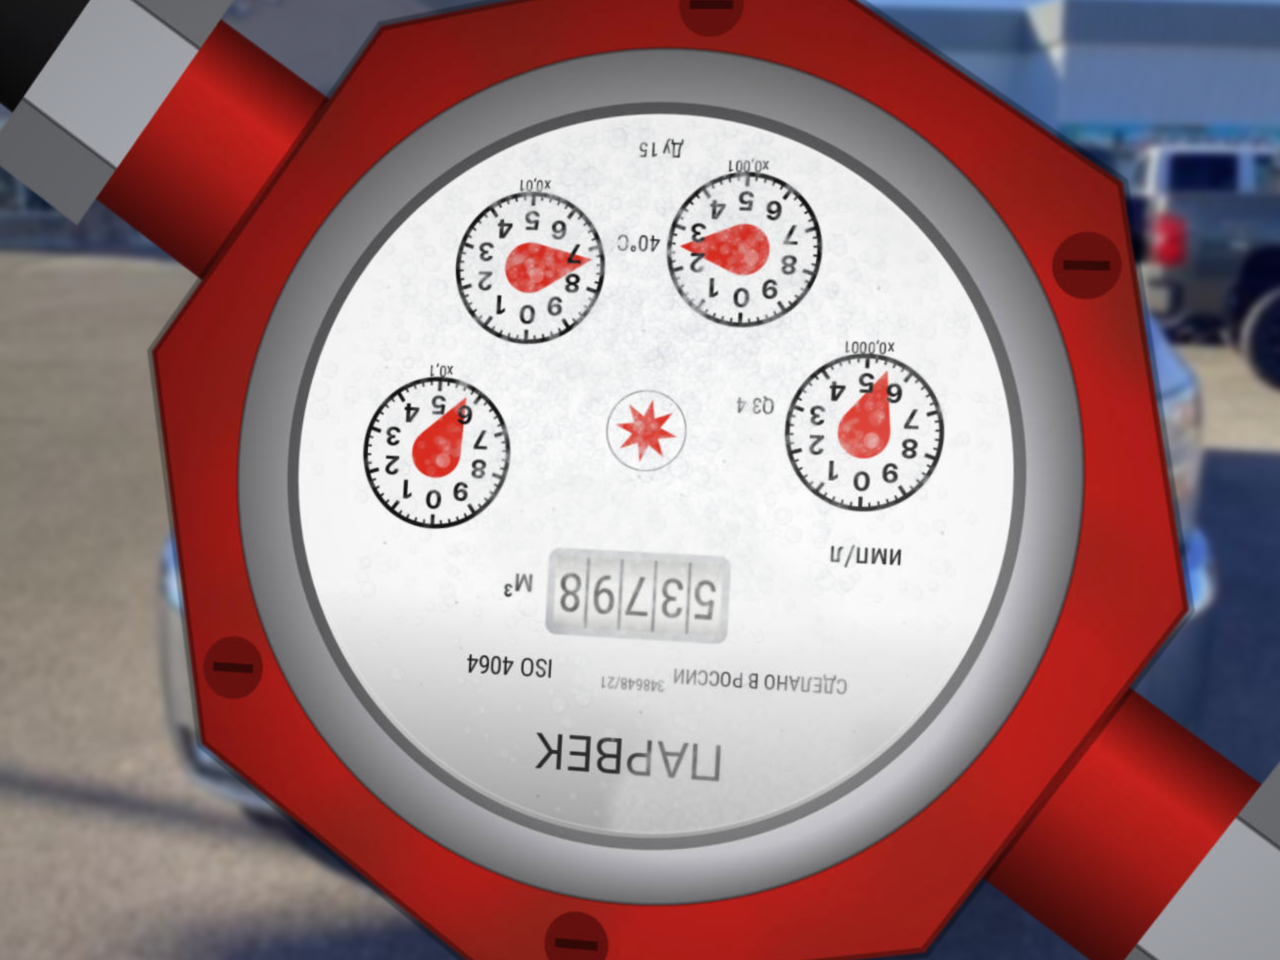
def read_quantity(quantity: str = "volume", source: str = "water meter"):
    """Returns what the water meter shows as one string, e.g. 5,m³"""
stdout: 53798.5725,m³
